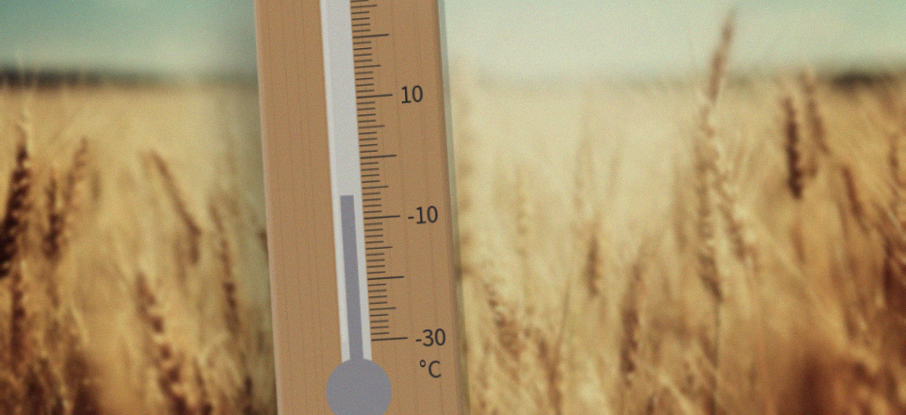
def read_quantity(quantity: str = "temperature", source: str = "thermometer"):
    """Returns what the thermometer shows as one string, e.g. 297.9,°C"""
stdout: -6,°C
